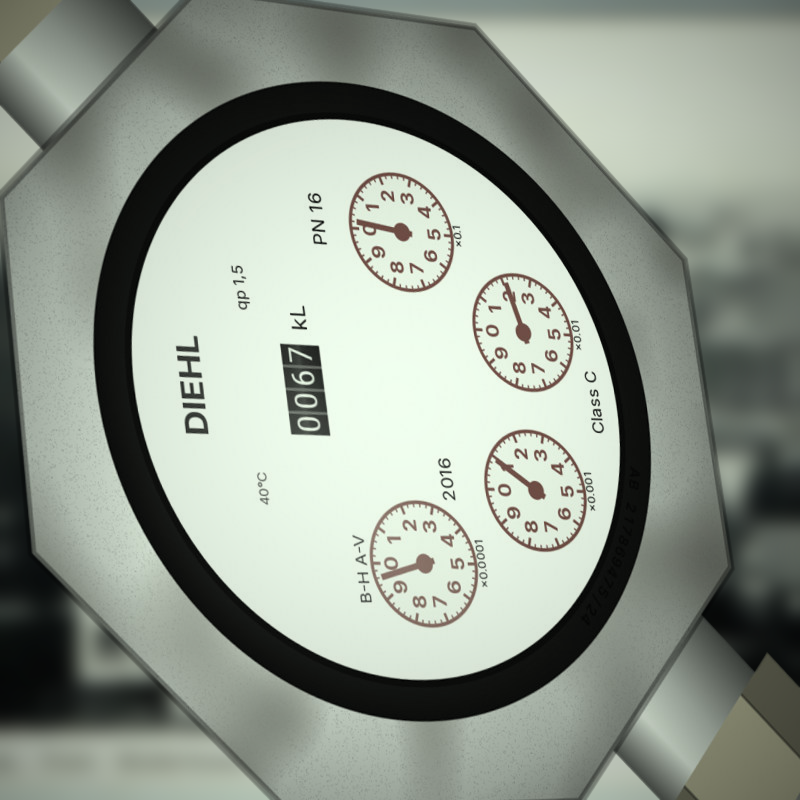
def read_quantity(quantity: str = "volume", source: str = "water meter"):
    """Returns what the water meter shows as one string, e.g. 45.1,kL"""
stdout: 67.0209,kL
